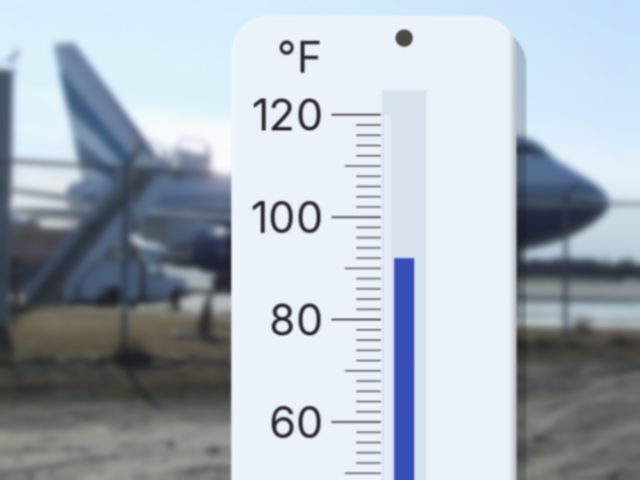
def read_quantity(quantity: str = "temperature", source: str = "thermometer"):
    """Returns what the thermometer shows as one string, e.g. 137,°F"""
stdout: 92,°F
